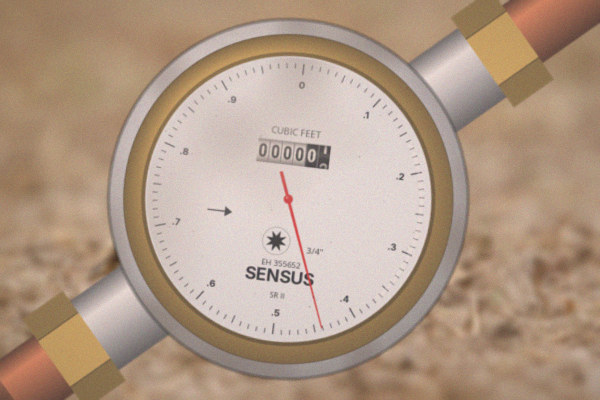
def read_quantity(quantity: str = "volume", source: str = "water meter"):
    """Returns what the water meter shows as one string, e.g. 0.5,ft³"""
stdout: 1.44,ft³
